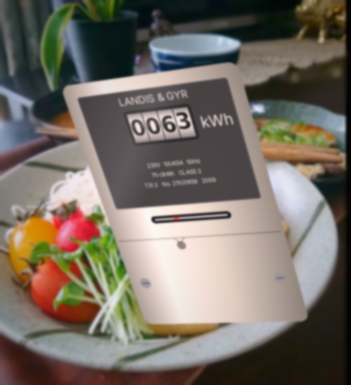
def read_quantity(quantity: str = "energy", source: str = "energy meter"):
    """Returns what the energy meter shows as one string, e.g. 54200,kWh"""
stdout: 63,kWh
